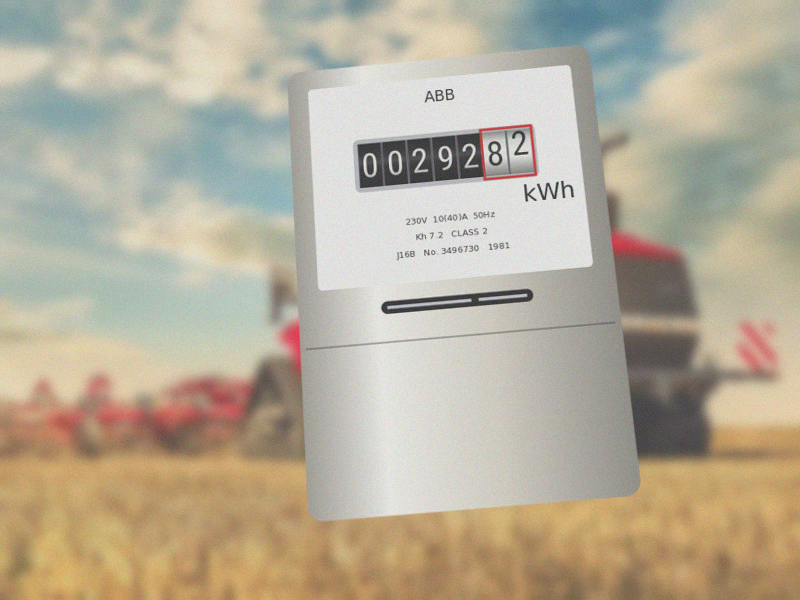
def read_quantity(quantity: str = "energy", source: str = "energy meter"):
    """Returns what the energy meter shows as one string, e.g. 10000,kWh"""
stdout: 292.82,kWh
